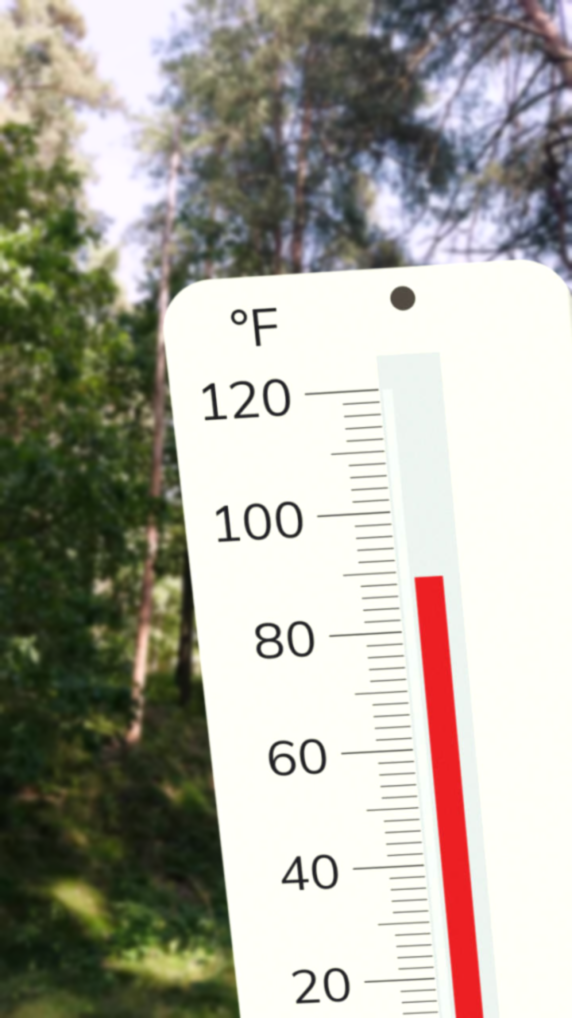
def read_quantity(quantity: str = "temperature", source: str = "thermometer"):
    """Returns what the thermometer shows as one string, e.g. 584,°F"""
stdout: 89,°F
